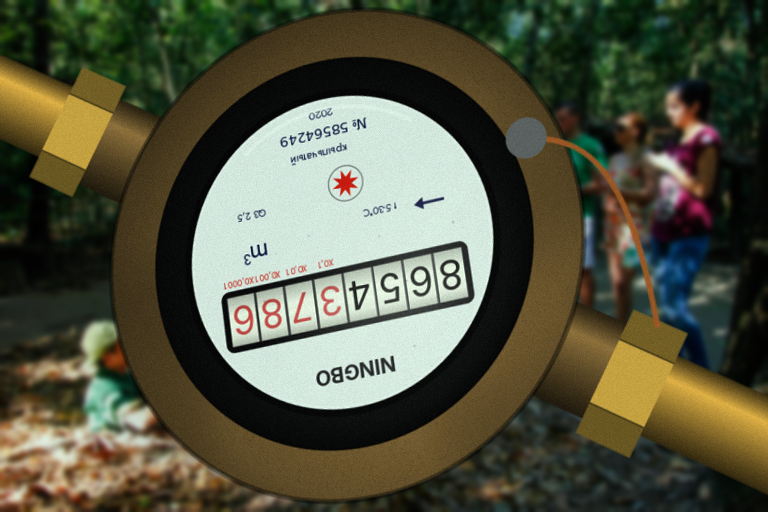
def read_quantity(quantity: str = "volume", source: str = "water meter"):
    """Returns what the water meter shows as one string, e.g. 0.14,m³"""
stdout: 8654.3786,m³
